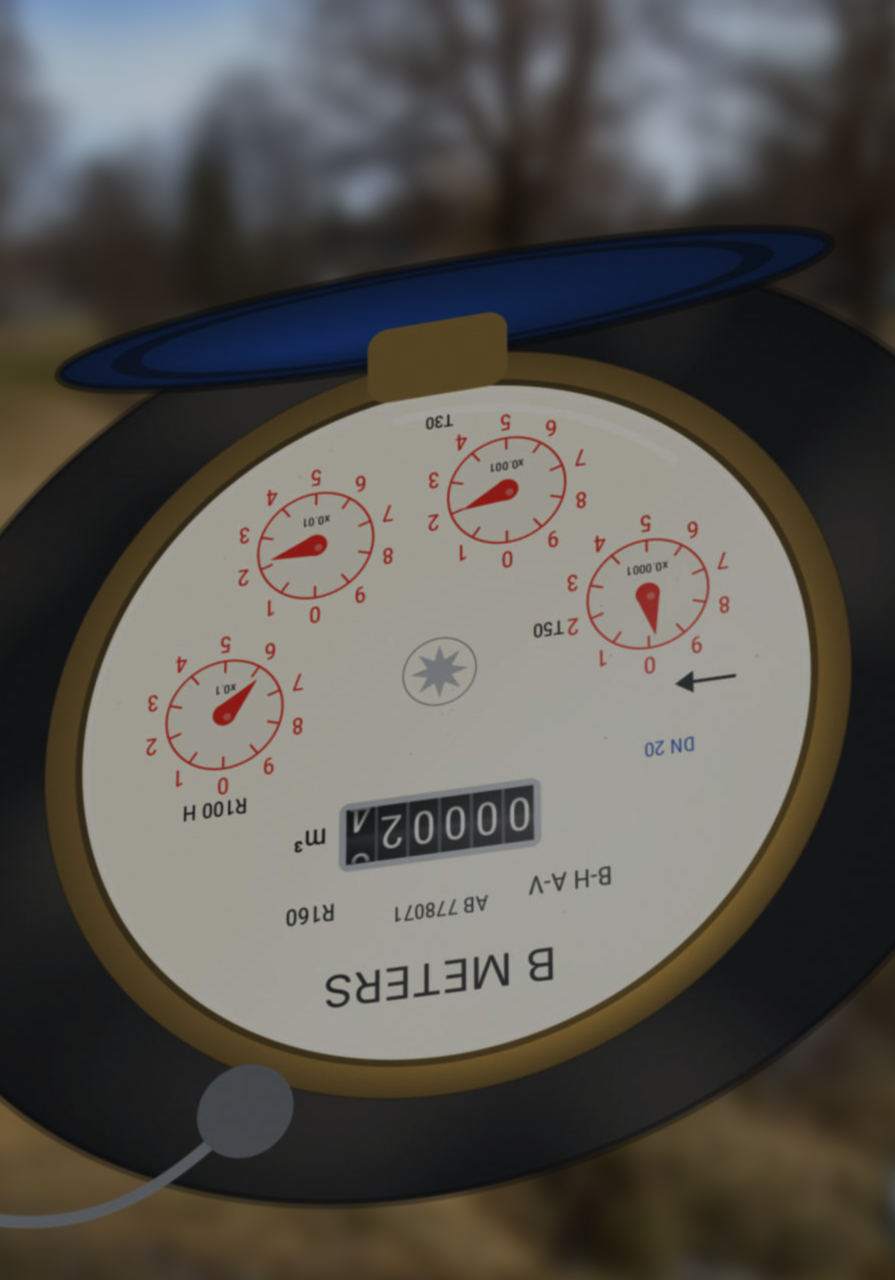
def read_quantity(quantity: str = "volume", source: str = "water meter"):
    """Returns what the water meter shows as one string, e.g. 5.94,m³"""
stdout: 23.6219,m³
